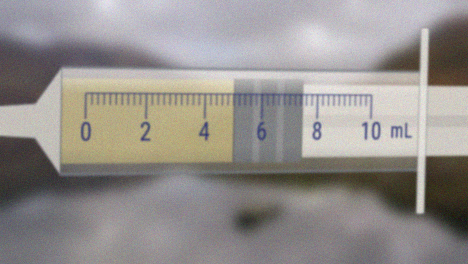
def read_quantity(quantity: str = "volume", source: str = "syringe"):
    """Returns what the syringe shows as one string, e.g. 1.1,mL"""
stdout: 5,mL
